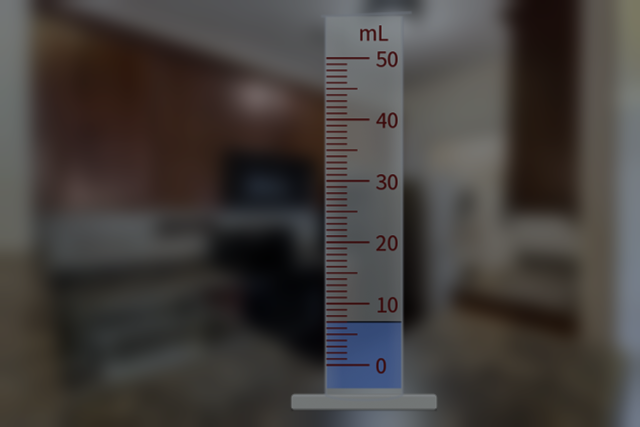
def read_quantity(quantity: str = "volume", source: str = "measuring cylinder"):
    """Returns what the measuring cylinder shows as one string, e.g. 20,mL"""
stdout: 7,mL
